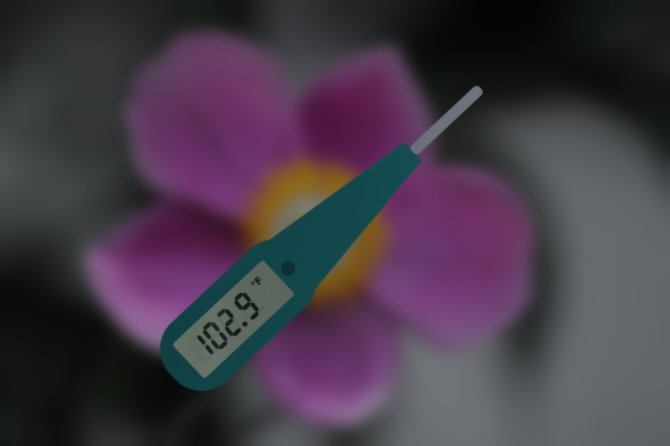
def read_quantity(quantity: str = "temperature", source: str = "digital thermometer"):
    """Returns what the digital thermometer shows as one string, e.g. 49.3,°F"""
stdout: 102.9,°F
